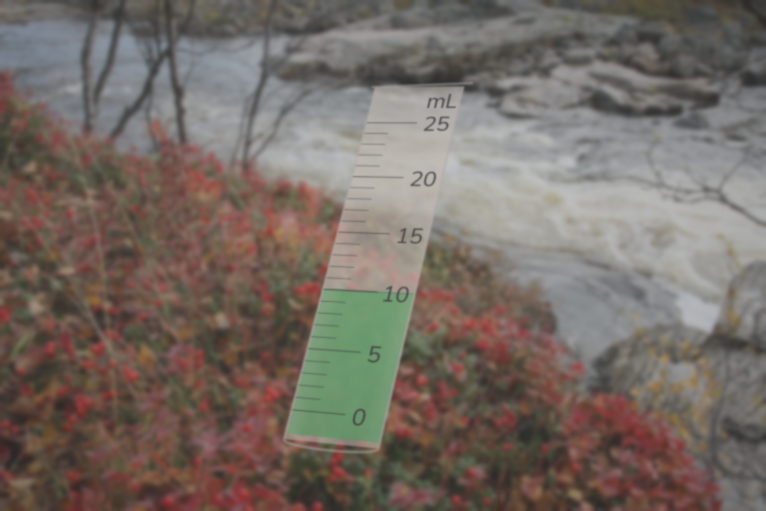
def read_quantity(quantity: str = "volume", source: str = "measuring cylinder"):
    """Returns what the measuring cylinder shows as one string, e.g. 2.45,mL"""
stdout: 10,mL
